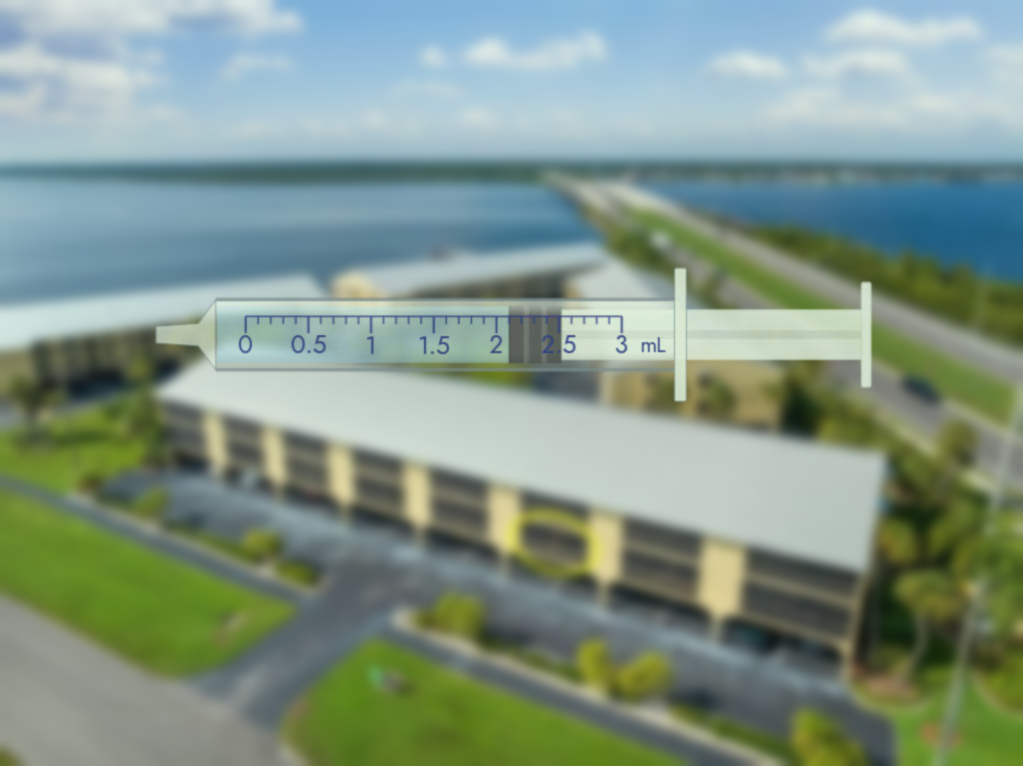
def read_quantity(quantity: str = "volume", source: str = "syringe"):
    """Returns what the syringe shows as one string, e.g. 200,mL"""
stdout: 2.1,mL
